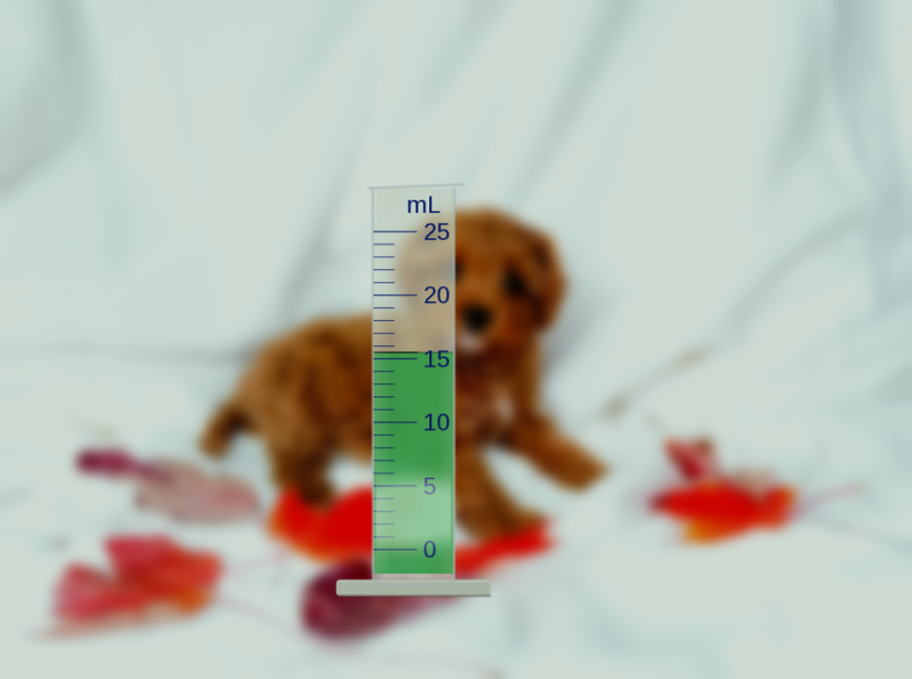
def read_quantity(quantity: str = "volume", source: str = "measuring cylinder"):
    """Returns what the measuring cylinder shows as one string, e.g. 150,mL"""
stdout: 15.5,mL
